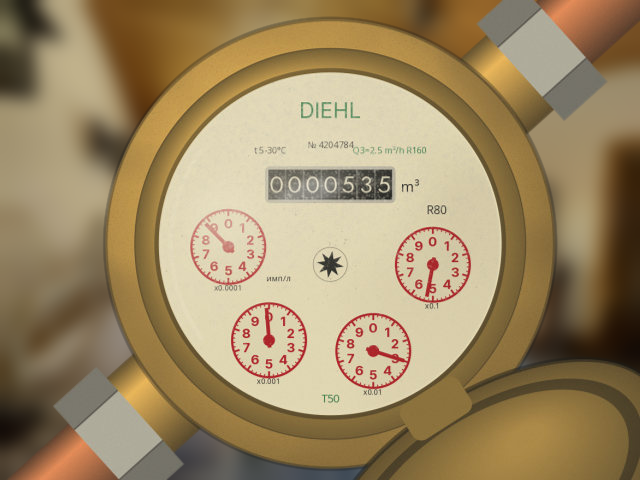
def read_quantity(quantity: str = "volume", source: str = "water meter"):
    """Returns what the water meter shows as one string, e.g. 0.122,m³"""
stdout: 535.5298,m³
